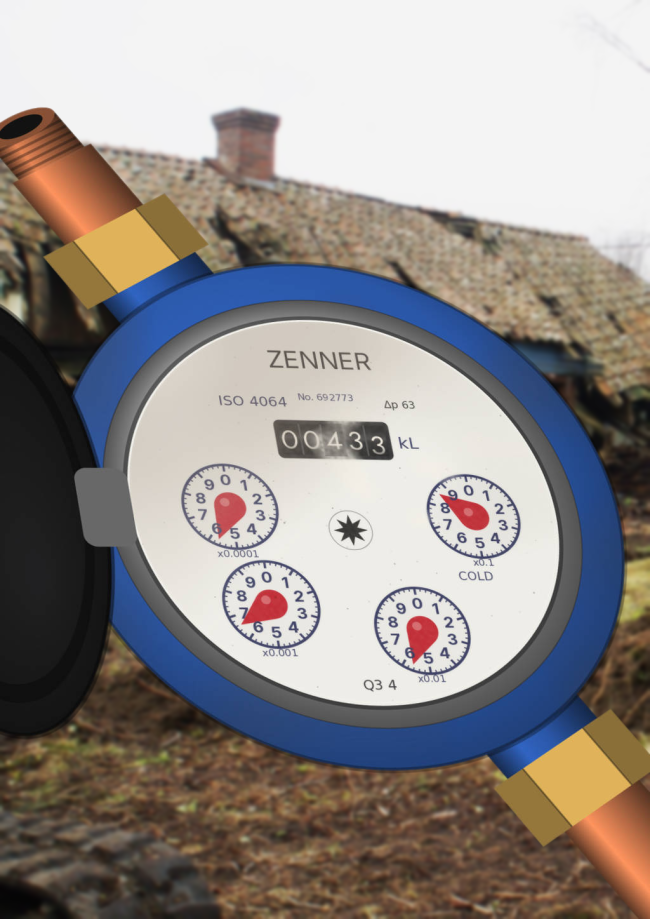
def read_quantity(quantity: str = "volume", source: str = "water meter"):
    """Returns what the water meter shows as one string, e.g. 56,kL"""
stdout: 432.8565,kL
